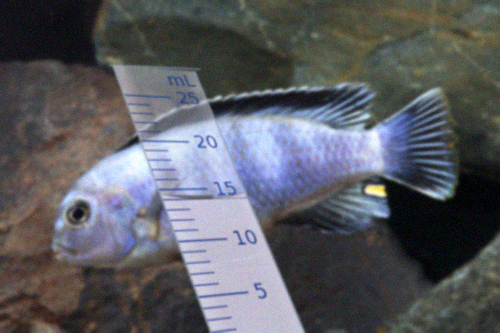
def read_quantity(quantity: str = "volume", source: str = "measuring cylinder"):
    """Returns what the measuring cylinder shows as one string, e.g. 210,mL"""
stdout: 14,mL
